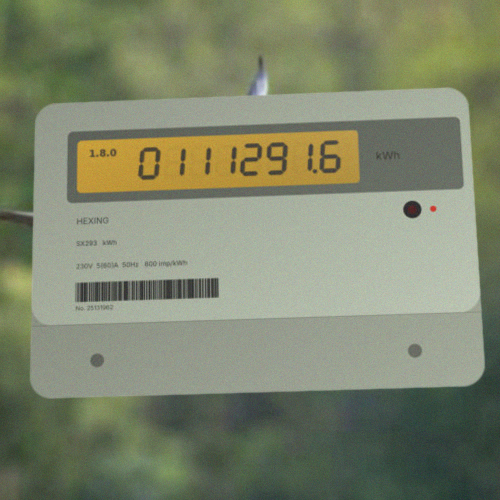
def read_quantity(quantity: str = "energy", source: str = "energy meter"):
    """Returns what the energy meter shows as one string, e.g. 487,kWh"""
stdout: 111291.6,kWh
